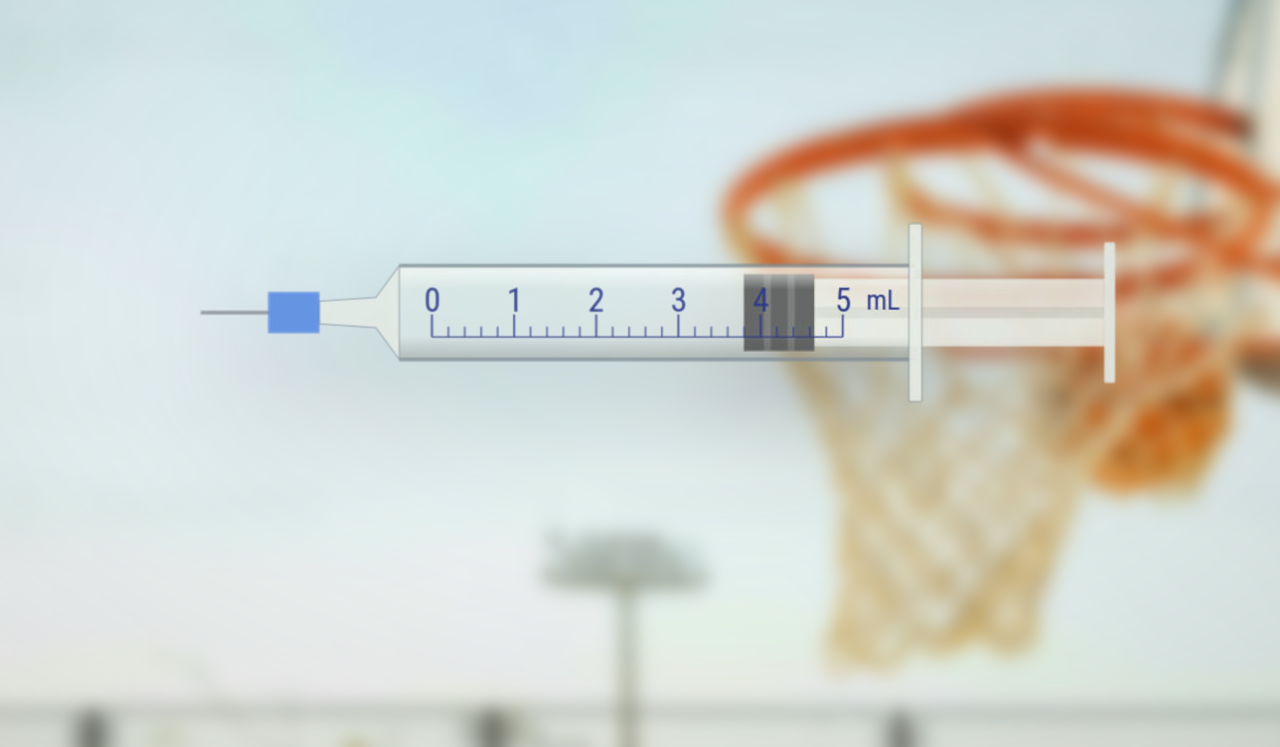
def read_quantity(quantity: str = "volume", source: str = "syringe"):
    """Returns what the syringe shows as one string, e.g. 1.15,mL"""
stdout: 3.8,mL
